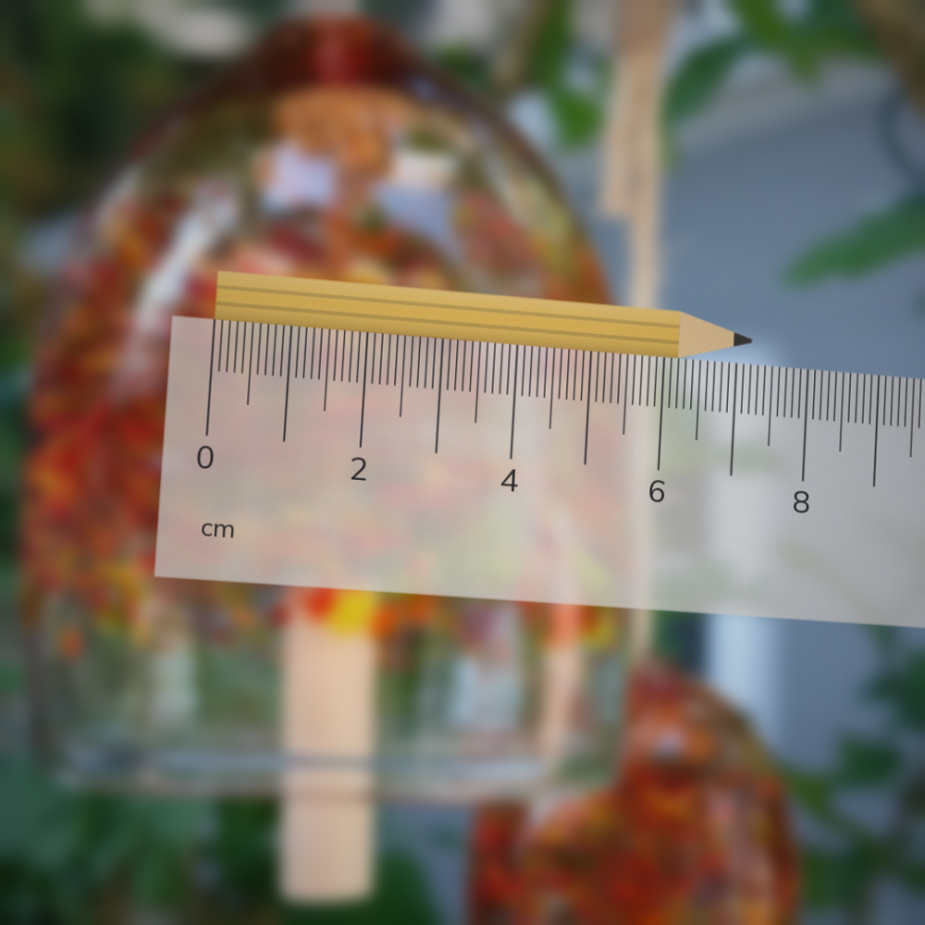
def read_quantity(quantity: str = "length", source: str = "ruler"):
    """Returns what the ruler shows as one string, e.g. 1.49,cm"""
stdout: 7.2,cm
